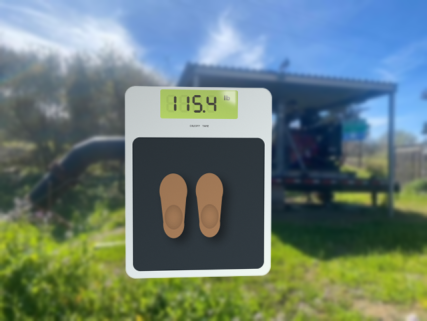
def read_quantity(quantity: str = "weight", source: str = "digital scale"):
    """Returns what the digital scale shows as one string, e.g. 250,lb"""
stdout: 115.4,lb
